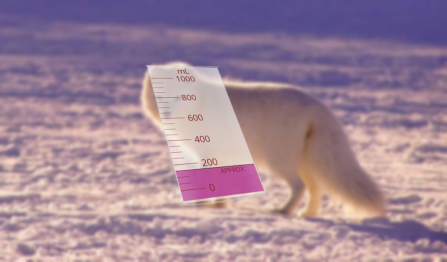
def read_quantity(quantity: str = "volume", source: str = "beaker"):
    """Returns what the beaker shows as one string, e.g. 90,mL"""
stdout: 150,mL
